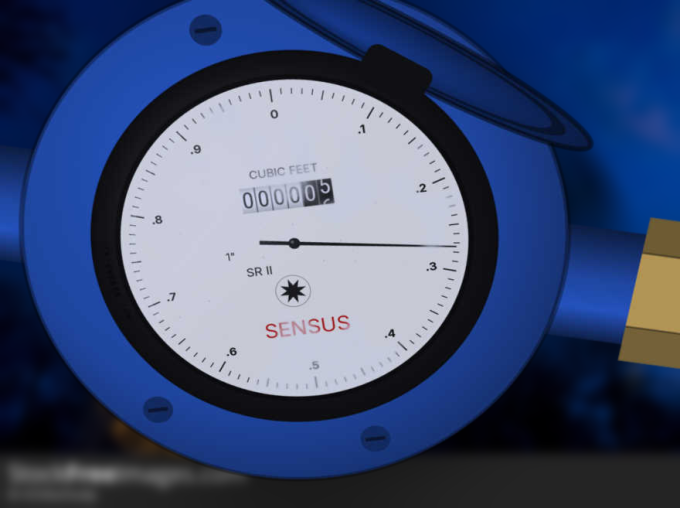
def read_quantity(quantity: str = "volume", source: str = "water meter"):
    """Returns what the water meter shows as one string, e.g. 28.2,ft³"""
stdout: 5.27,ft³
